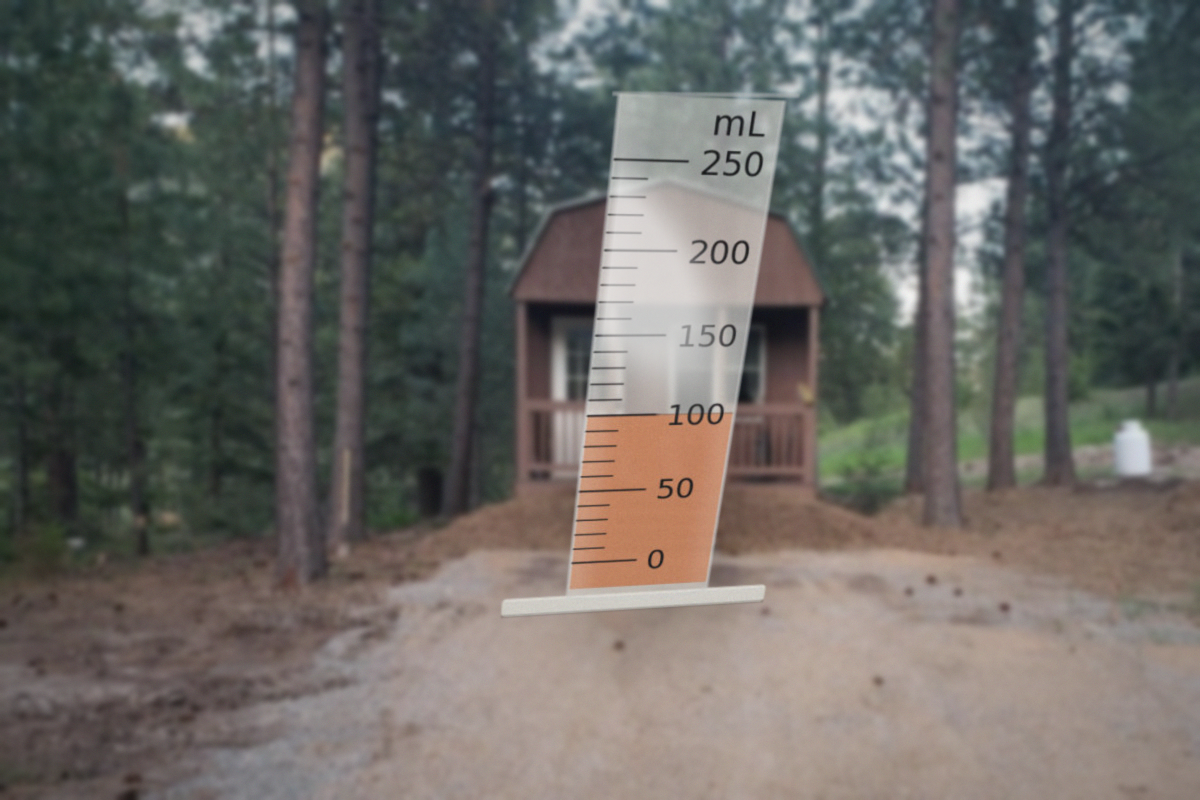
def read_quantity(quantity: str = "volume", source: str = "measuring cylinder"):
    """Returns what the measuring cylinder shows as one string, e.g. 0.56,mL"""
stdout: 100,mL
